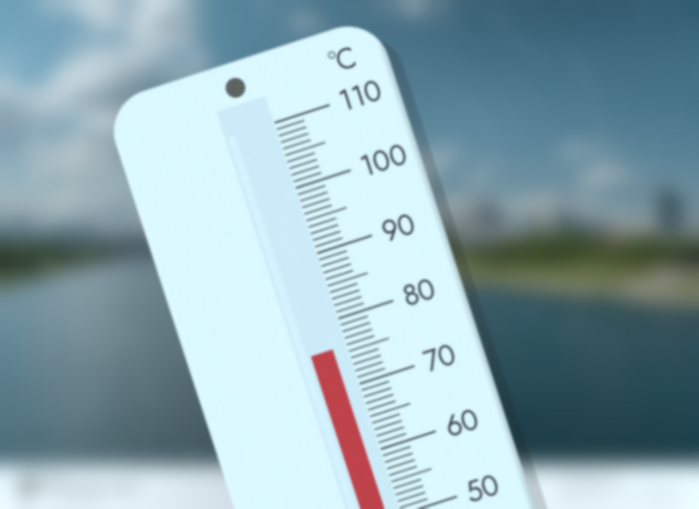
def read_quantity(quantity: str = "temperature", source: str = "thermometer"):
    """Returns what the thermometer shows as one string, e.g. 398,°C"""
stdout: 76,°C
